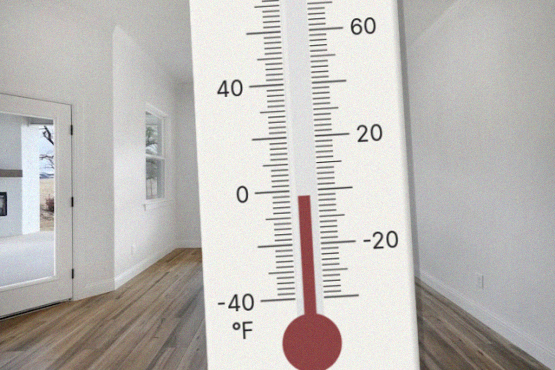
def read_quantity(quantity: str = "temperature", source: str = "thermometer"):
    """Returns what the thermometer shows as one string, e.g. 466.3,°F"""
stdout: -2,°F
